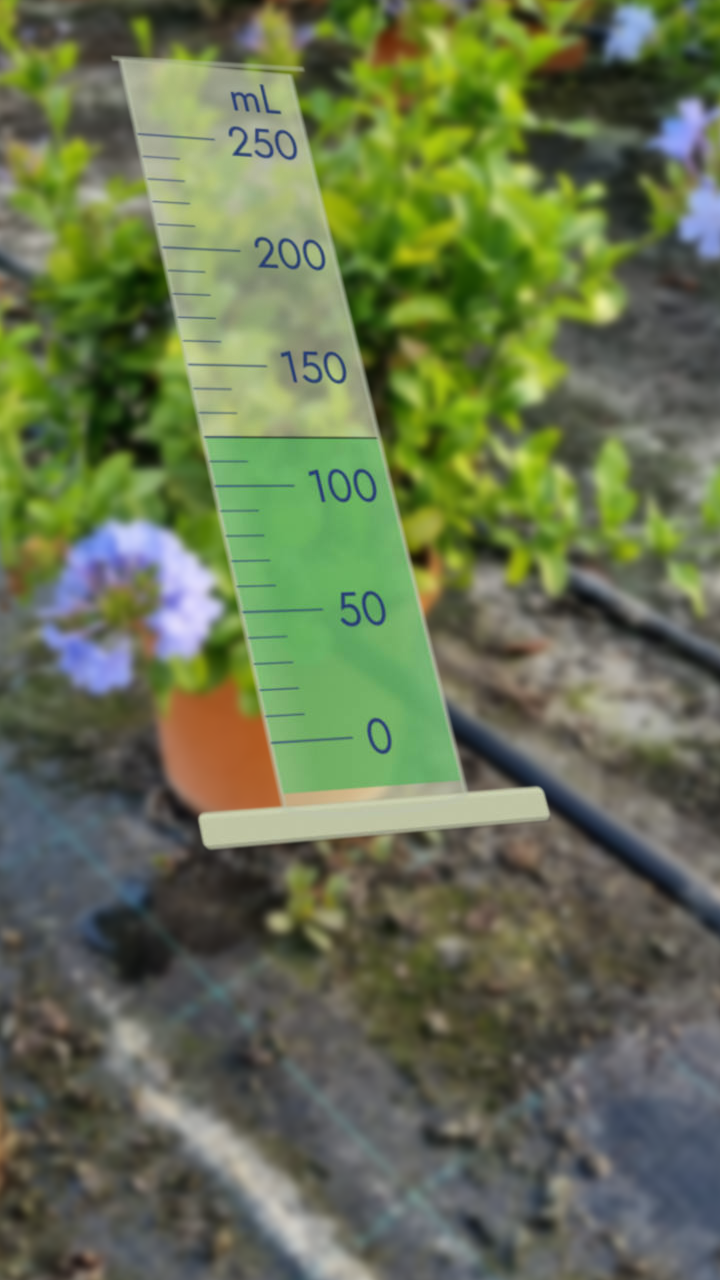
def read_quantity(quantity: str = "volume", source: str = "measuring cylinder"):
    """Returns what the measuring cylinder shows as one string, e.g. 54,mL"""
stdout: 120,mL
